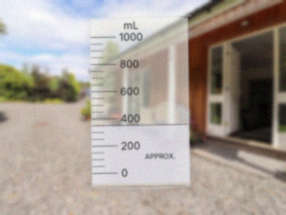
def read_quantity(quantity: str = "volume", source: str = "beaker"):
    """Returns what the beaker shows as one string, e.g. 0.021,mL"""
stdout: 350,mL
